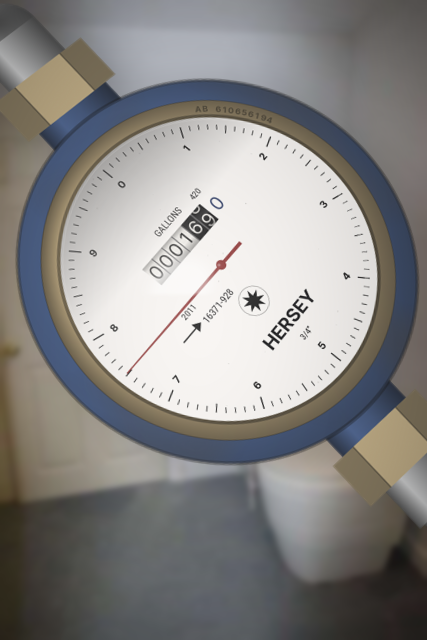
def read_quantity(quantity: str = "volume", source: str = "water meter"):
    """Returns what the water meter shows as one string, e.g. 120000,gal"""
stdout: 1687.5,gal
